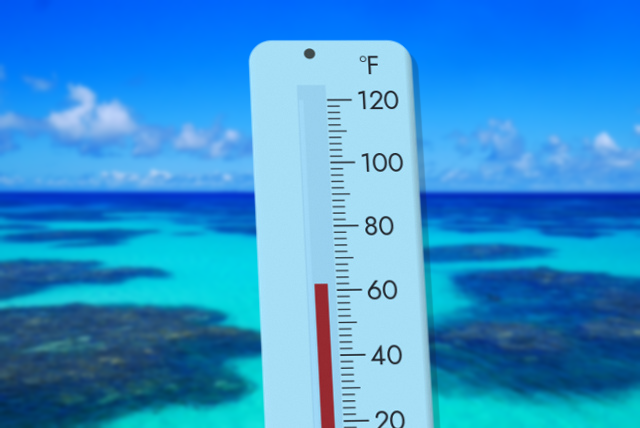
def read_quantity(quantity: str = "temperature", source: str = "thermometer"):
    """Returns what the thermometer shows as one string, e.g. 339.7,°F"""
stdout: 62,°F
